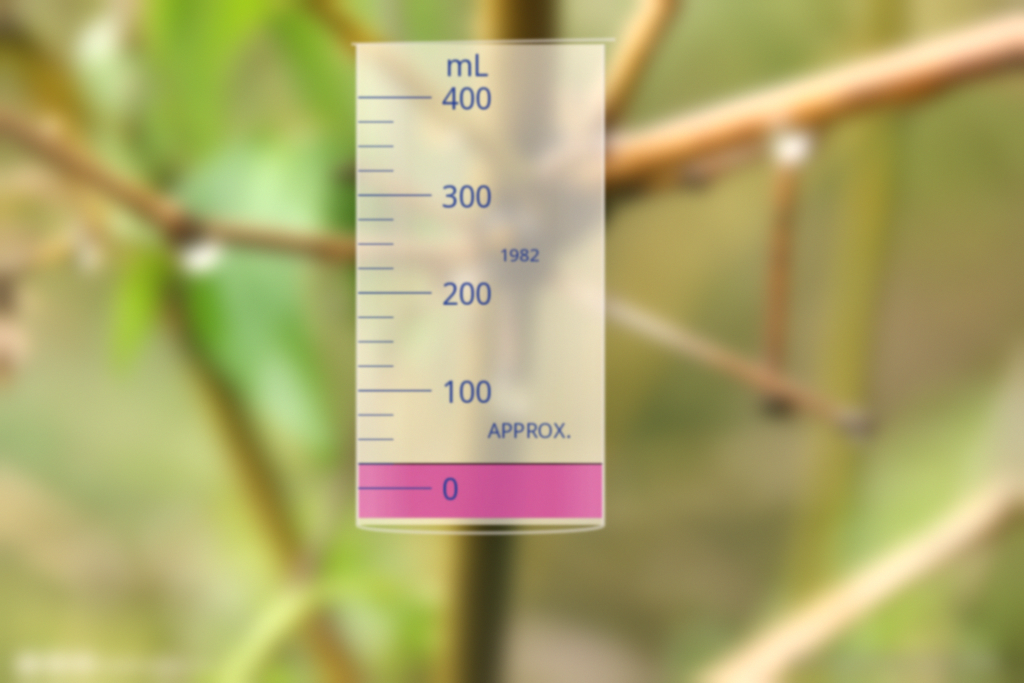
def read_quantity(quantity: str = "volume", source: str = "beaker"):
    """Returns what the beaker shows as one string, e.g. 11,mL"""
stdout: 25,mL
